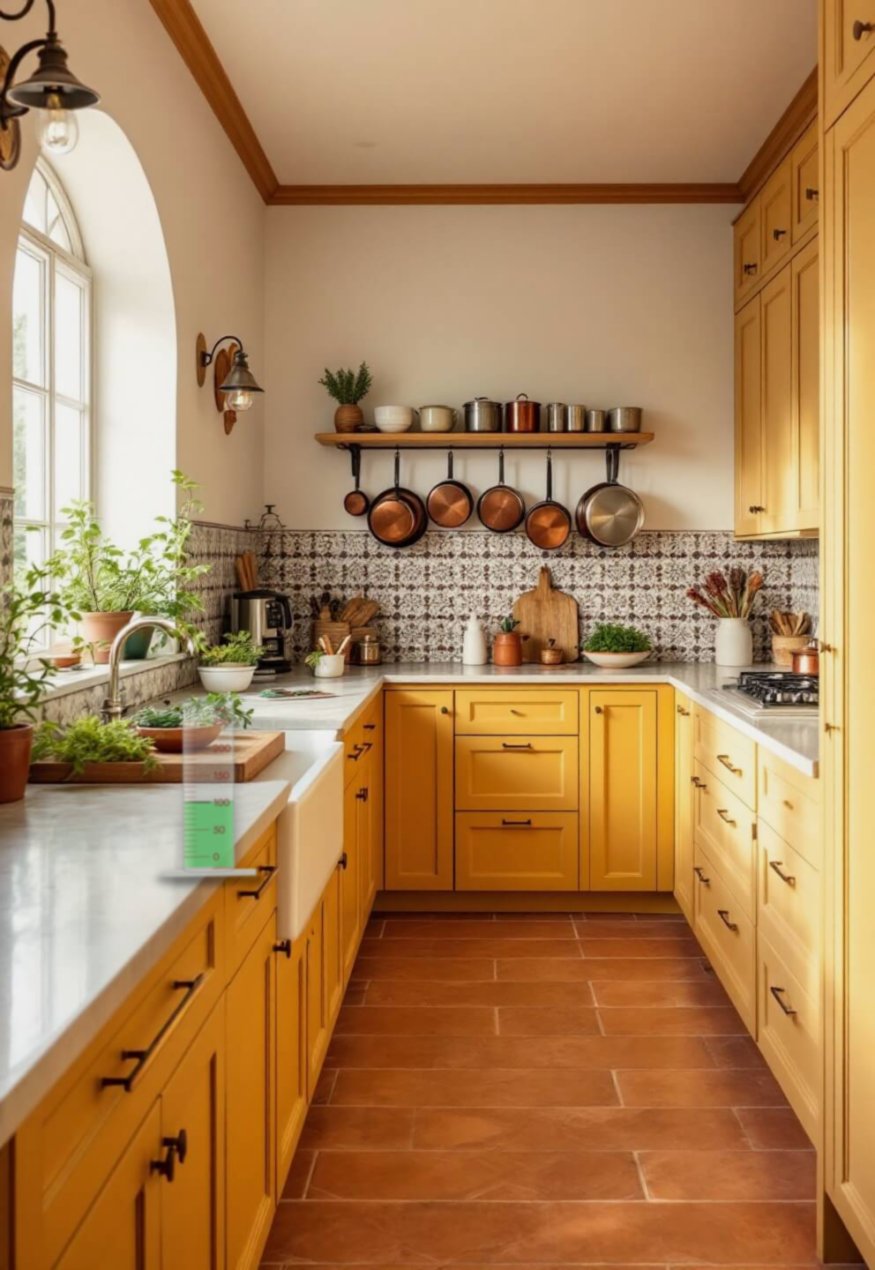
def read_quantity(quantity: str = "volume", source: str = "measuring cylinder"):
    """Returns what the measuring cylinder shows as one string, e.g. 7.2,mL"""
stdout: 100,mL
